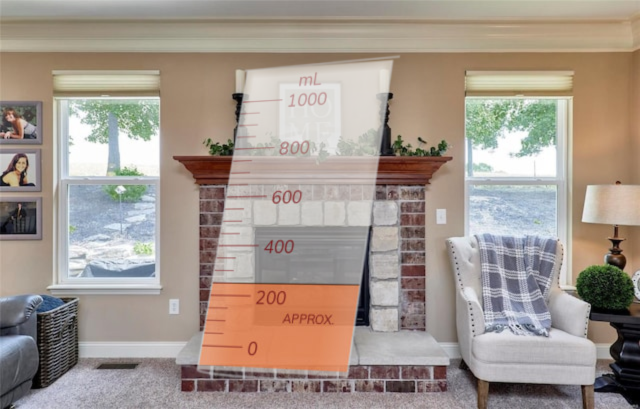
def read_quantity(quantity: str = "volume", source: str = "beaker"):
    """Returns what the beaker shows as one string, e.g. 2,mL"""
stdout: 250,mL
